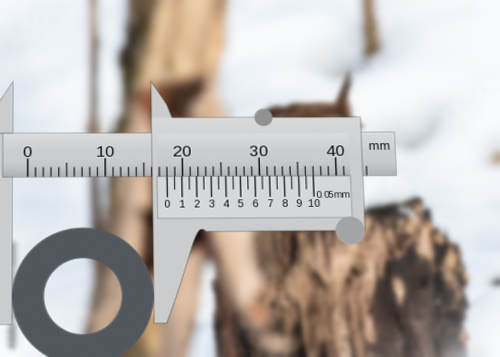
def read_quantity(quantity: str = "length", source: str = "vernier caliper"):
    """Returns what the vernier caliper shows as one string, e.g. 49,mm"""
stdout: 18.0,mm
